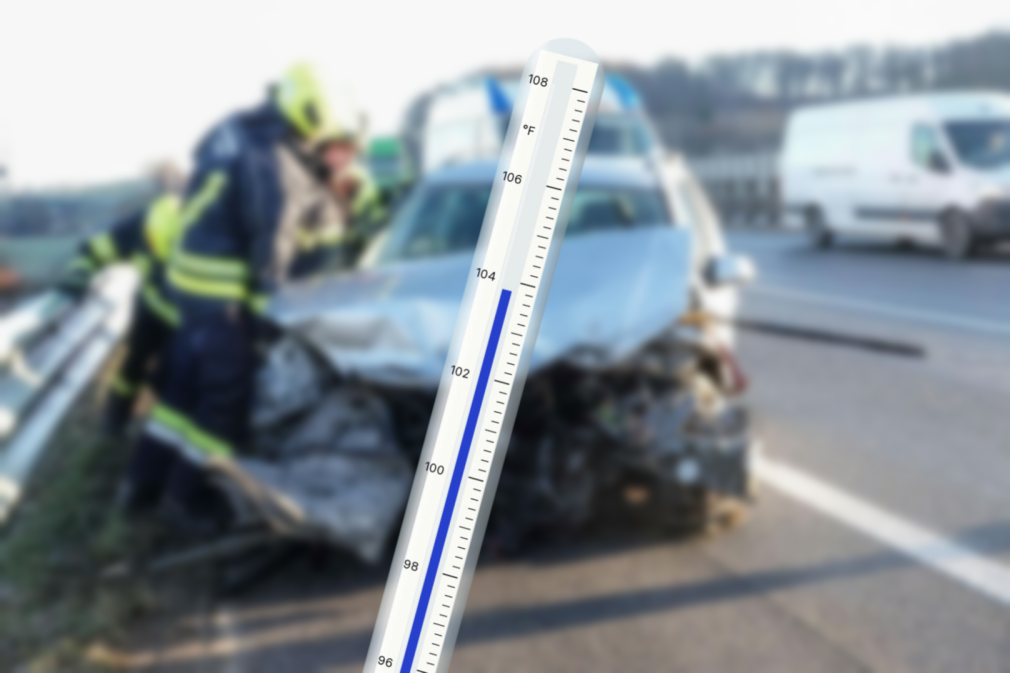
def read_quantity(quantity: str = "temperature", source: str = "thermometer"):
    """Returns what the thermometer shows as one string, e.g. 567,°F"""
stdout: 103.8,°F
